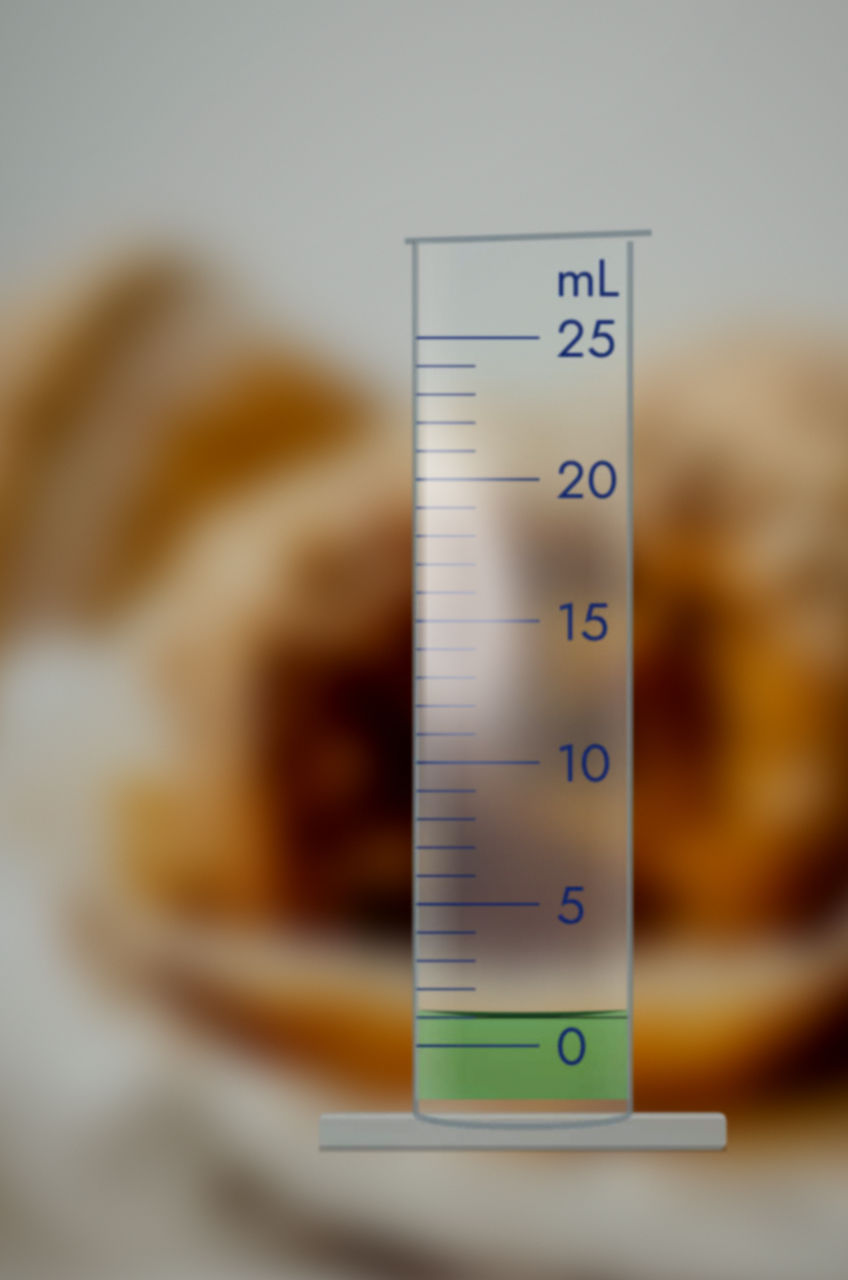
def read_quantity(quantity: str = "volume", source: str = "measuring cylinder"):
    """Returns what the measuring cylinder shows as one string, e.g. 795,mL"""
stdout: 1,mL
